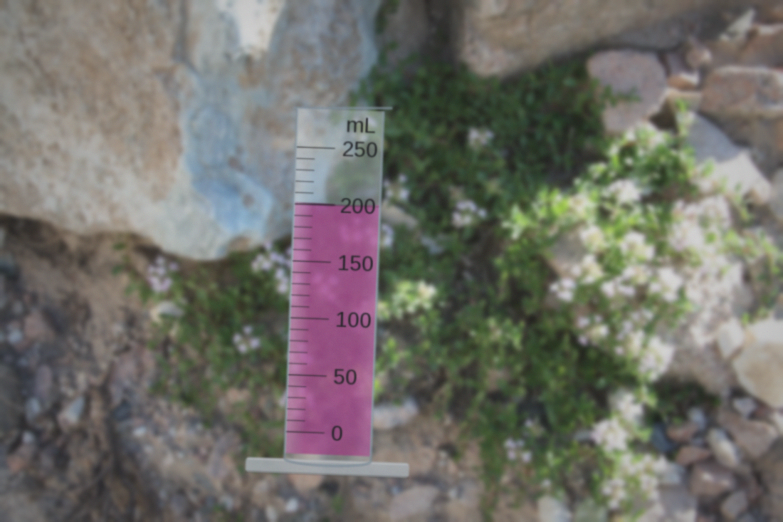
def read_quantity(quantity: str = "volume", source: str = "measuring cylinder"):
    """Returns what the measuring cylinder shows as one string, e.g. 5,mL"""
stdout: 200,mL
